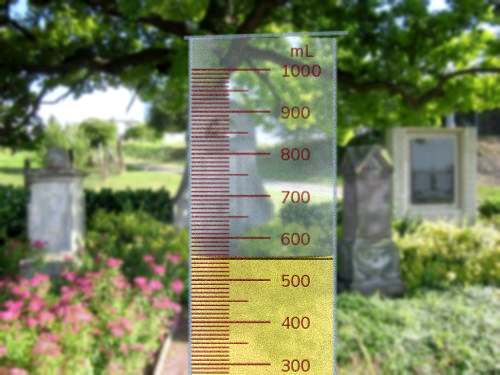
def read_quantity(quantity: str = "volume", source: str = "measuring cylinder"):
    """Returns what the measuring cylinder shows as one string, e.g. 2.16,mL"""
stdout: 550,mL
